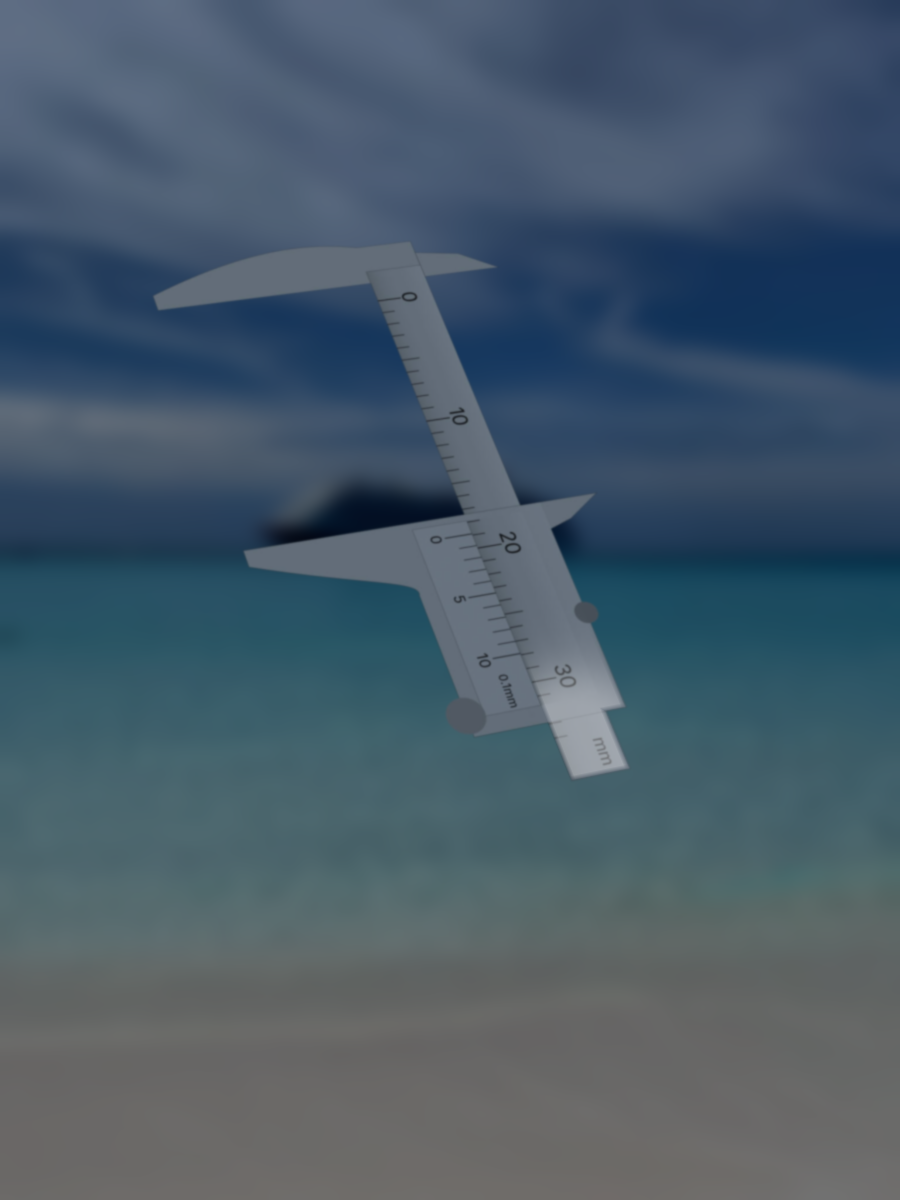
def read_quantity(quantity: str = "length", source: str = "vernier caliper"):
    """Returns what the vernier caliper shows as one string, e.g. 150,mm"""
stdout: 18.9,mm
